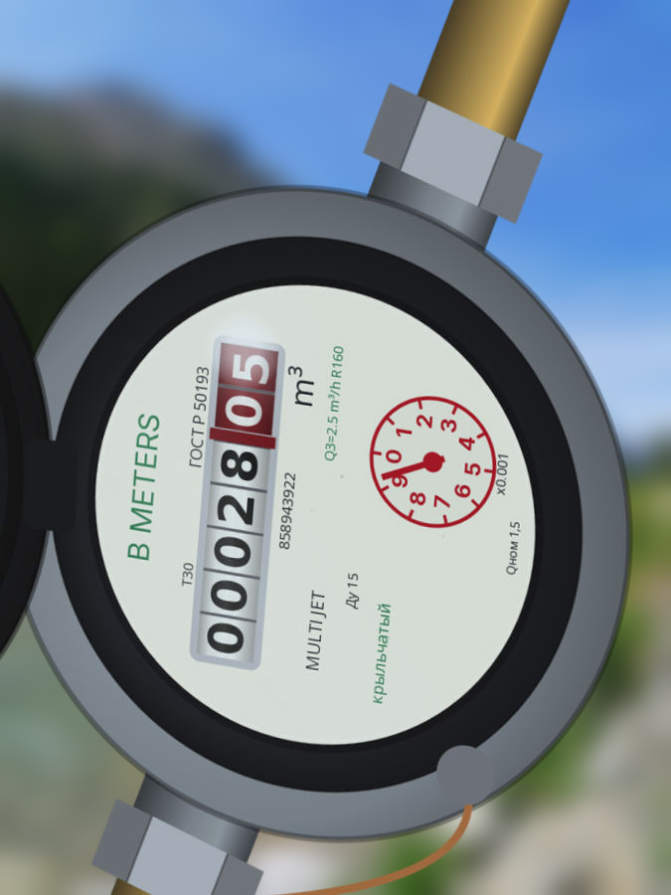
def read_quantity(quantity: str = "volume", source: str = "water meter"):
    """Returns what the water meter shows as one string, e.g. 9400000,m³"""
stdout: 28.049,m³
